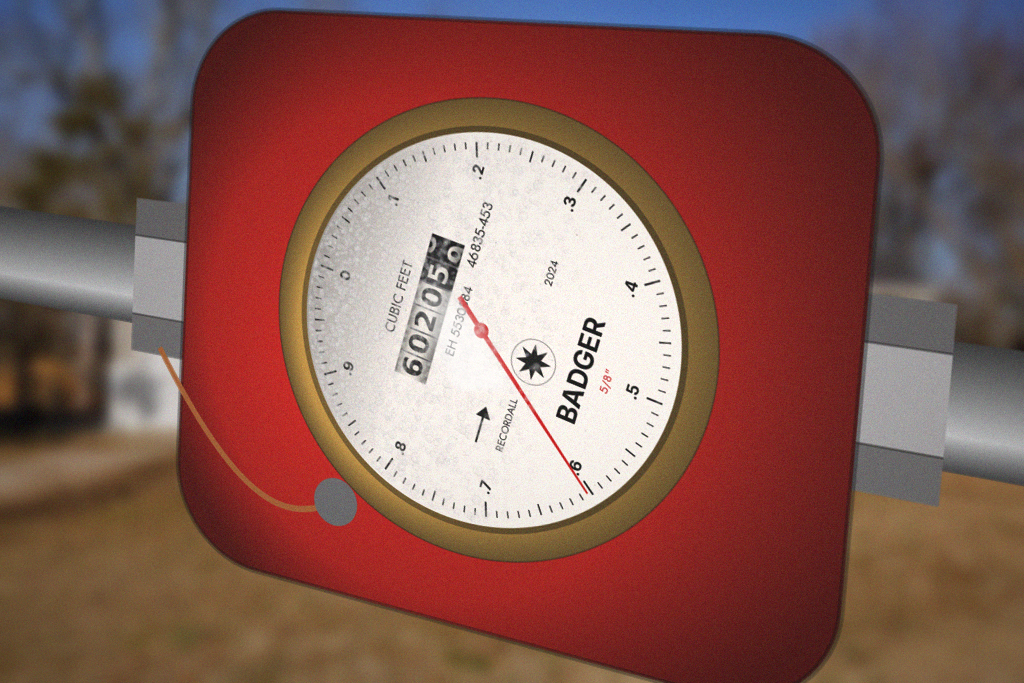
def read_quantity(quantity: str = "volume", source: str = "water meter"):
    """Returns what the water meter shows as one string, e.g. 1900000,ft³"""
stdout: 602058.60,ft³
